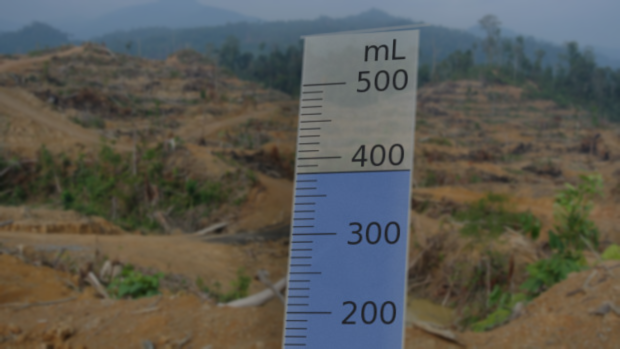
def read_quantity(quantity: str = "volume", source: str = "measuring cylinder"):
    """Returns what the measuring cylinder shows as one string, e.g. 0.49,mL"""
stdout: 380,mL
